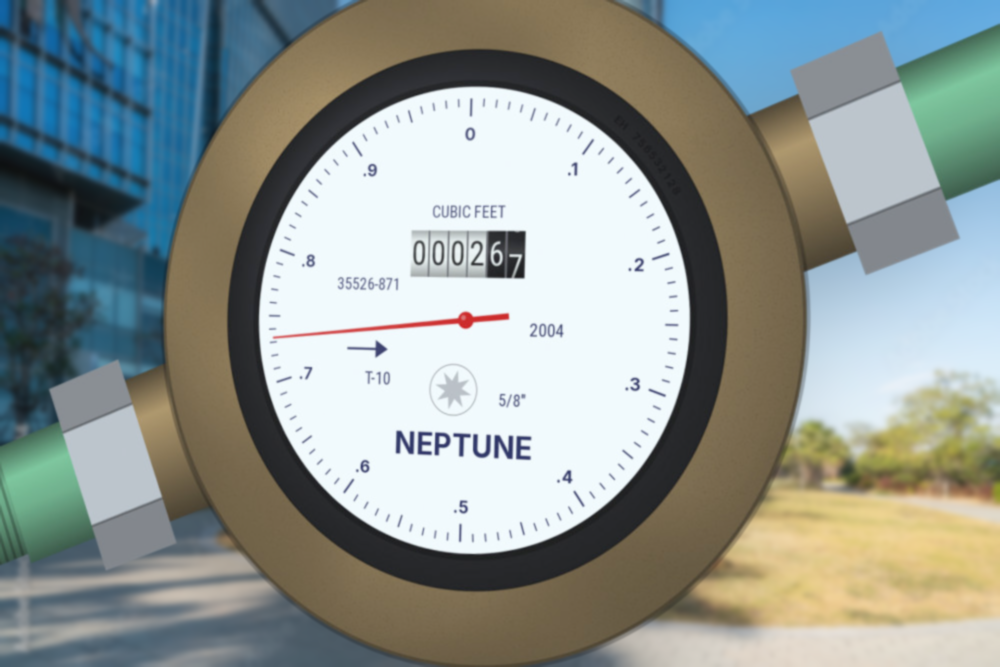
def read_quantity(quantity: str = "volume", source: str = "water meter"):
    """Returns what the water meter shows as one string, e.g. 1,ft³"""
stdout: 266.73,ft³
